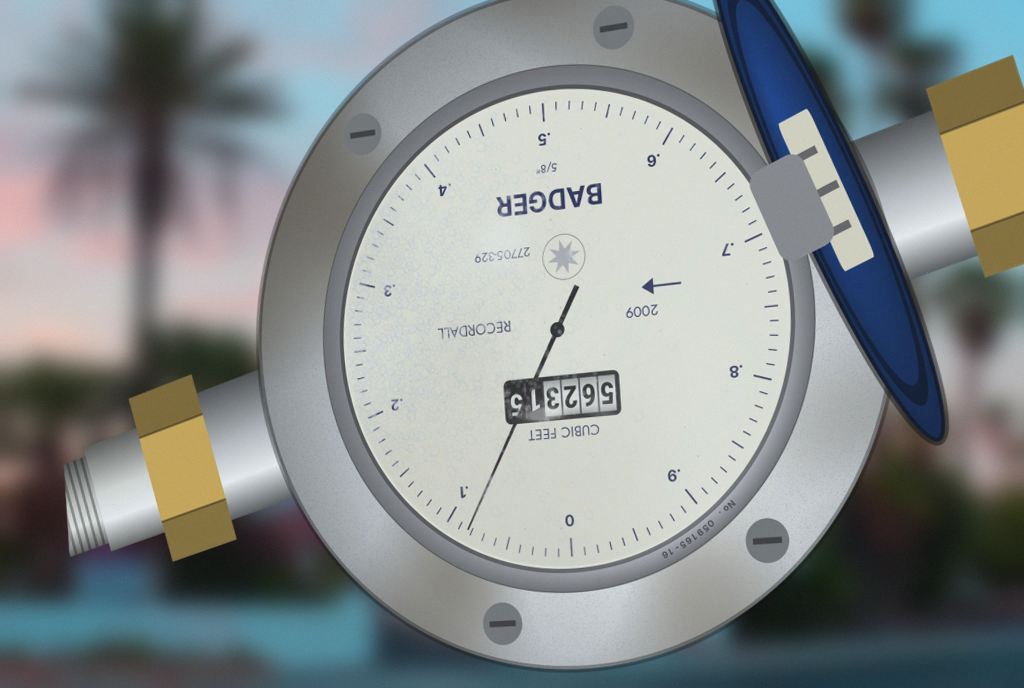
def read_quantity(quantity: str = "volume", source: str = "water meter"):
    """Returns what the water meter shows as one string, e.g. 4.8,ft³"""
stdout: 562315.08,ft³
